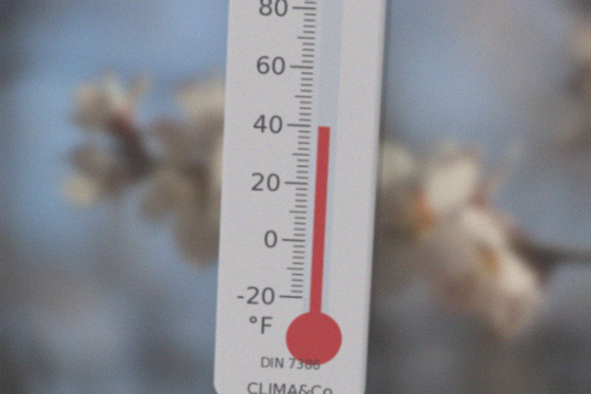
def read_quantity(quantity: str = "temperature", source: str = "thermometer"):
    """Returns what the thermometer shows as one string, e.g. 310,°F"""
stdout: 40,°F
